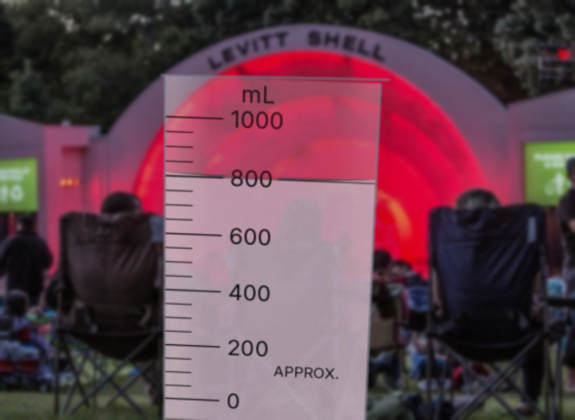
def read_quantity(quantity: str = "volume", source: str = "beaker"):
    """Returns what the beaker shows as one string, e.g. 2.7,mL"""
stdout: 800,mL
